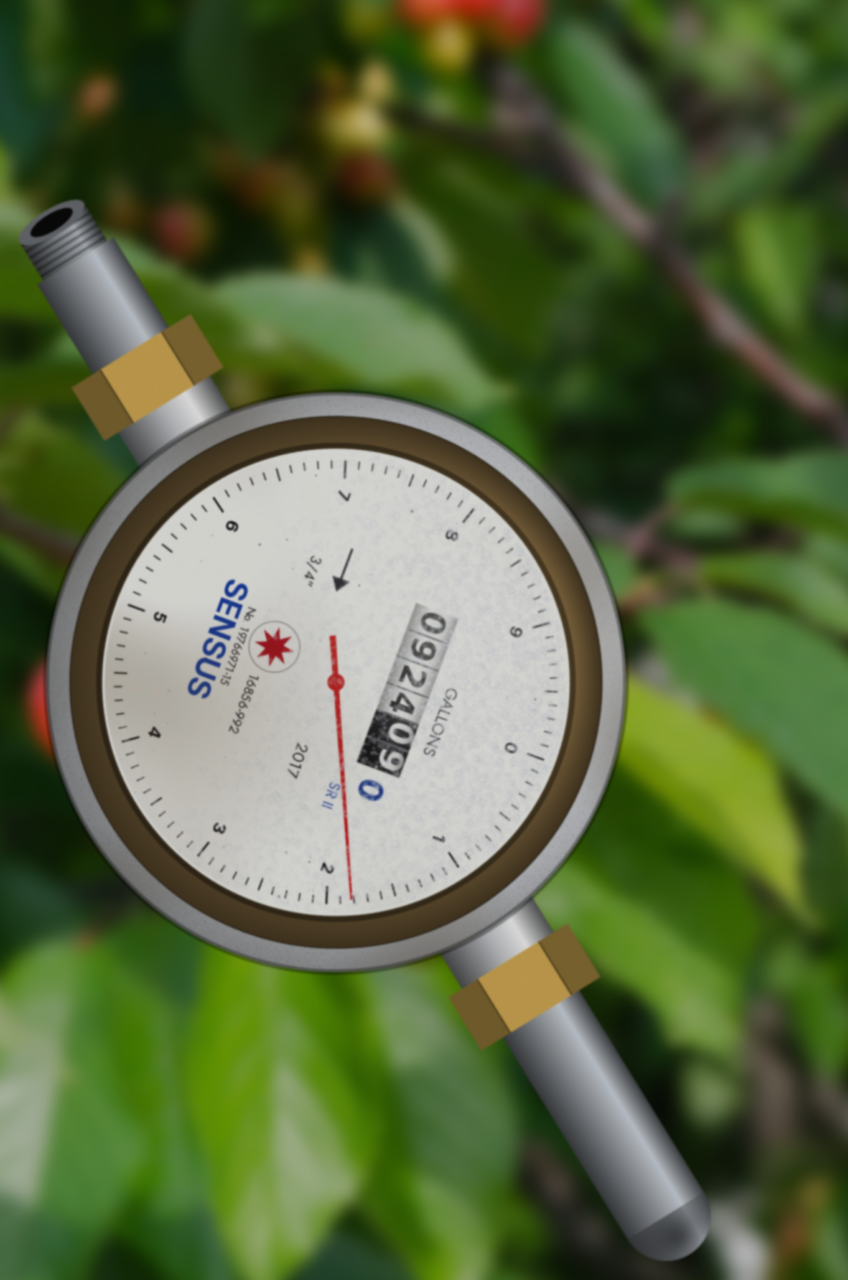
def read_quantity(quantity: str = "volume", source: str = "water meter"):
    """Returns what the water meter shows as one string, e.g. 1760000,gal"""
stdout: 924091.8,gal
